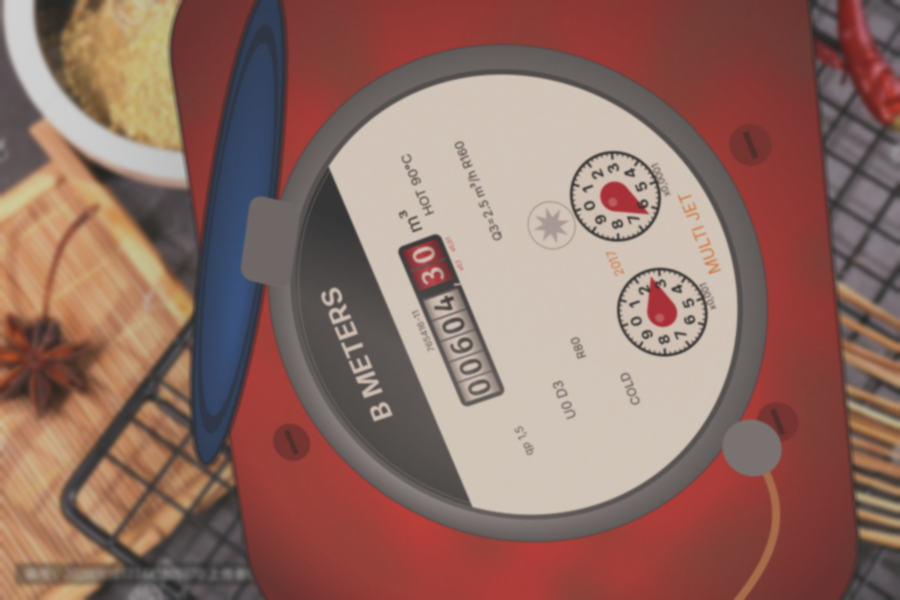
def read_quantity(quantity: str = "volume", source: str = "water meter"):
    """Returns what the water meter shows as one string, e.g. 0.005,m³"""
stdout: 604.3026,m³
